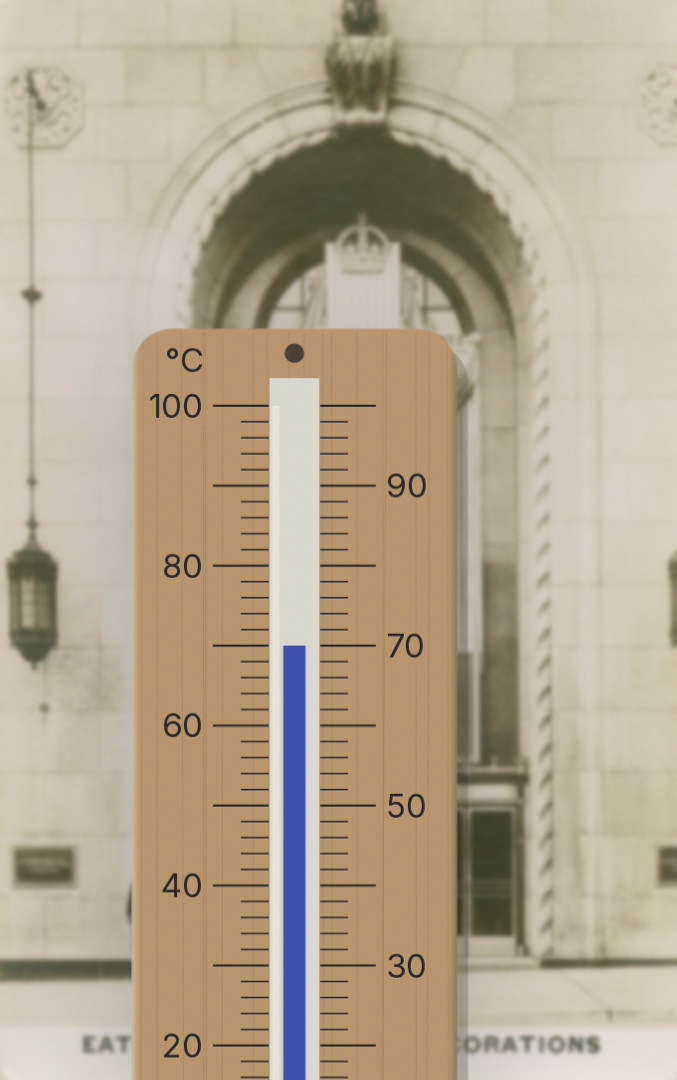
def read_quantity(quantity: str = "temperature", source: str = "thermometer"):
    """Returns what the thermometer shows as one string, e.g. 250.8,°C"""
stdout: 70,°C
